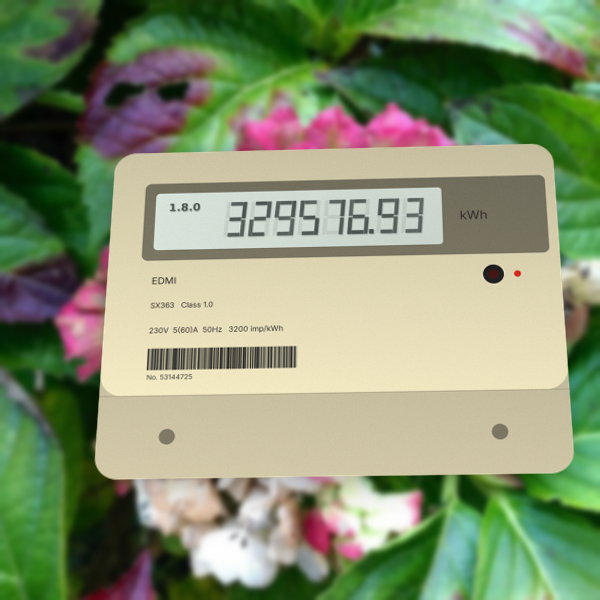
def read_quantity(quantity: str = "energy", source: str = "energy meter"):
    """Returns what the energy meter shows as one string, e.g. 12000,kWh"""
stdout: 329576.93,kWh
